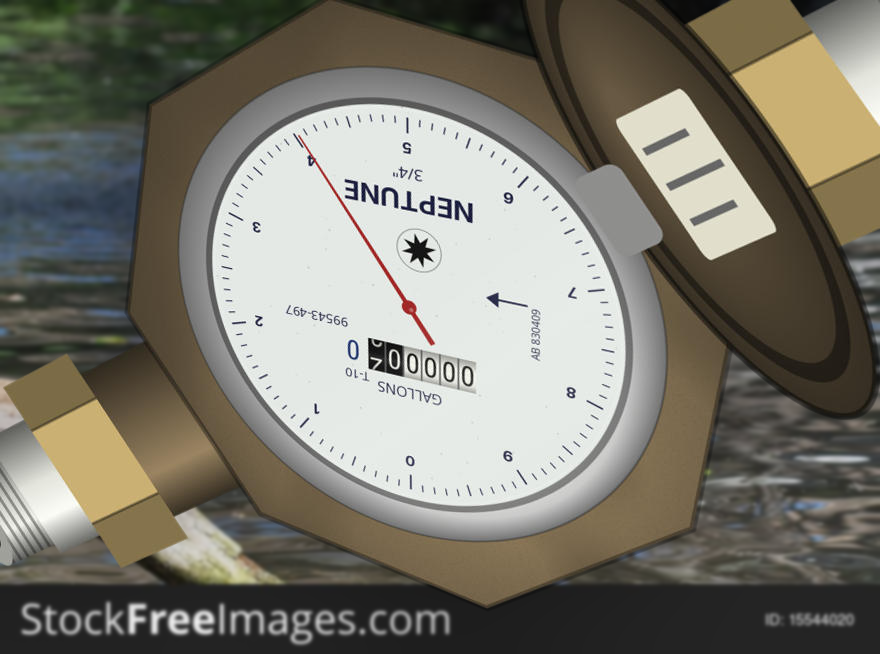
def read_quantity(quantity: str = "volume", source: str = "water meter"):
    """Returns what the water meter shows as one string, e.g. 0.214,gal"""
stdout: 24.0,gal
